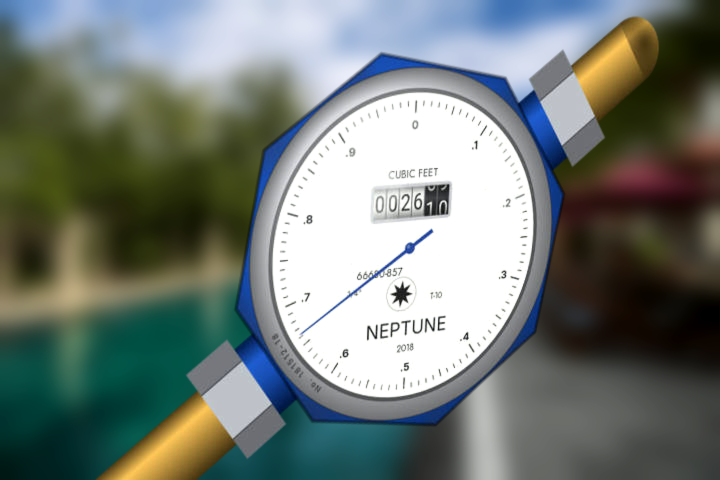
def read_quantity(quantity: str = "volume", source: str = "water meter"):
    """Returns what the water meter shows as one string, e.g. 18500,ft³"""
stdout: 2609.66,ft³
